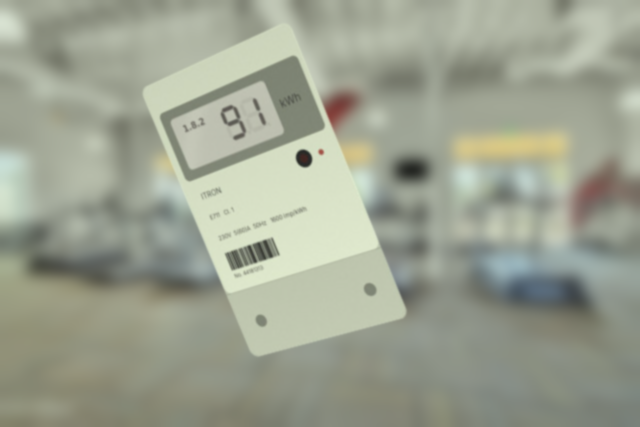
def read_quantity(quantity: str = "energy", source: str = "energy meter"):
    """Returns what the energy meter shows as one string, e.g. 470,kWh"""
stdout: 91,kWh
